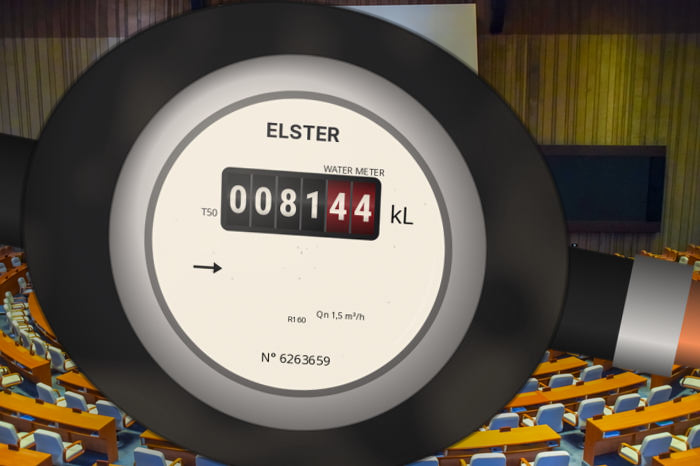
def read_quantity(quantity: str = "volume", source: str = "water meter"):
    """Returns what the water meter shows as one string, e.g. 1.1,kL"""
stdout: 81.44,kL
